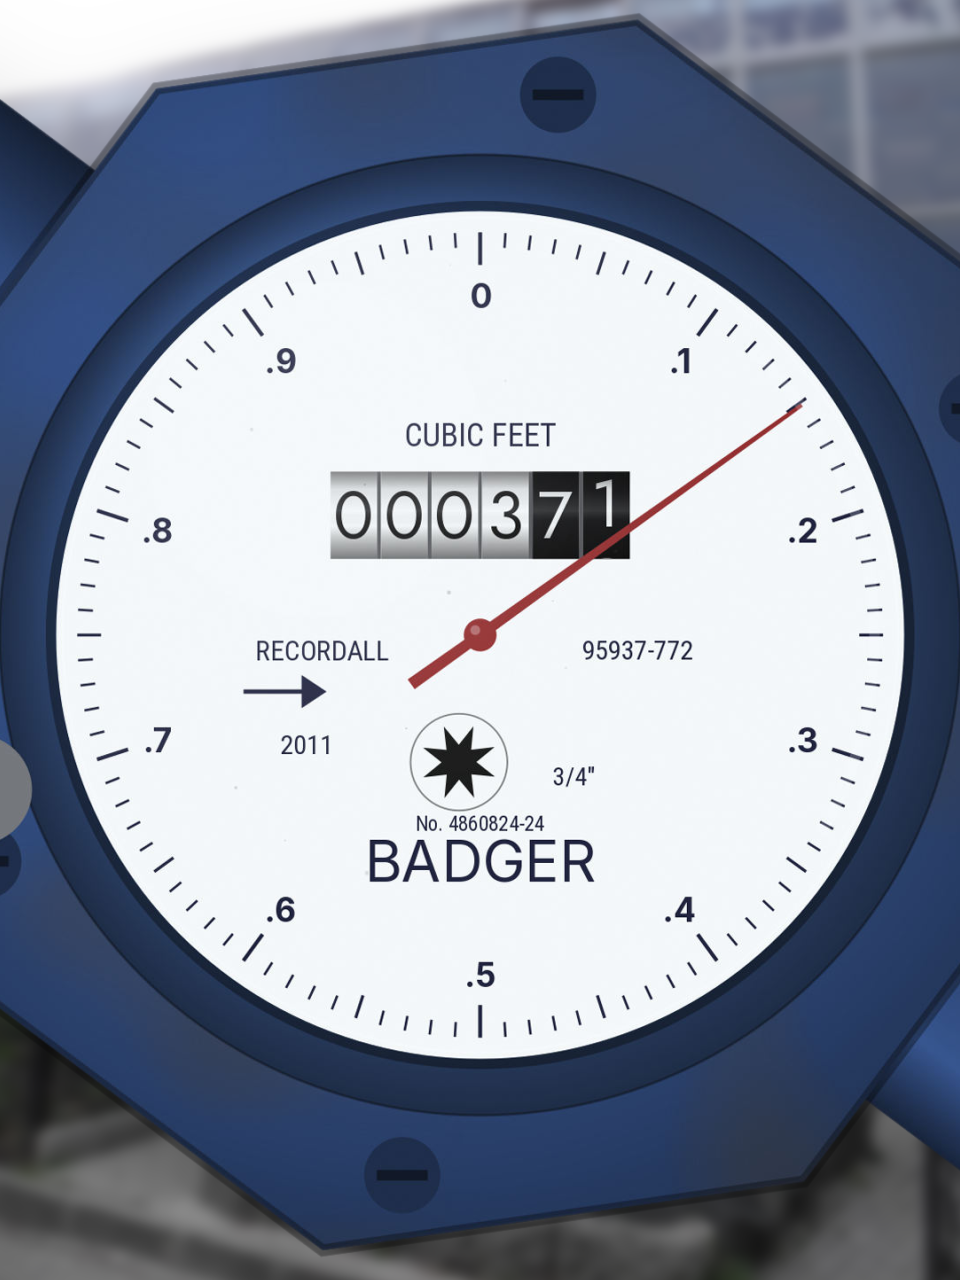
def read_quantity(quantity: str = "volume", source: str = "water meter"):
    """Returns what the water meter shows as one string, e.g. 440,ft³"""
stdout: 371.15,ft³
